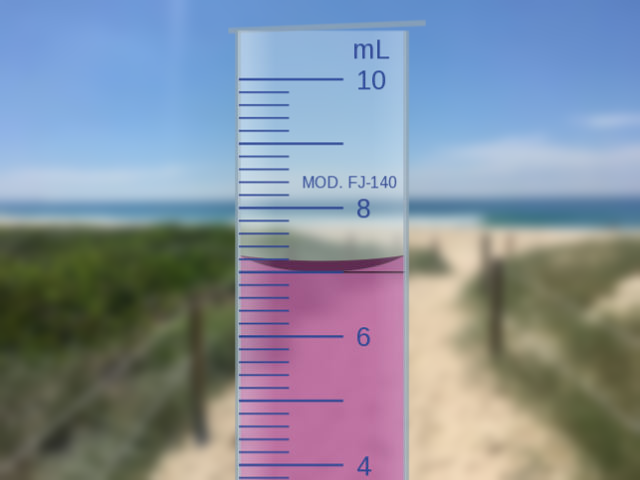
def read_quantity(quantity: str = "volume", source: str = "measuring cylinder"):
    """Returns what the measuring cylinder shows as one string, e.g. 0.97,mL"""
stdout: 7,mL
